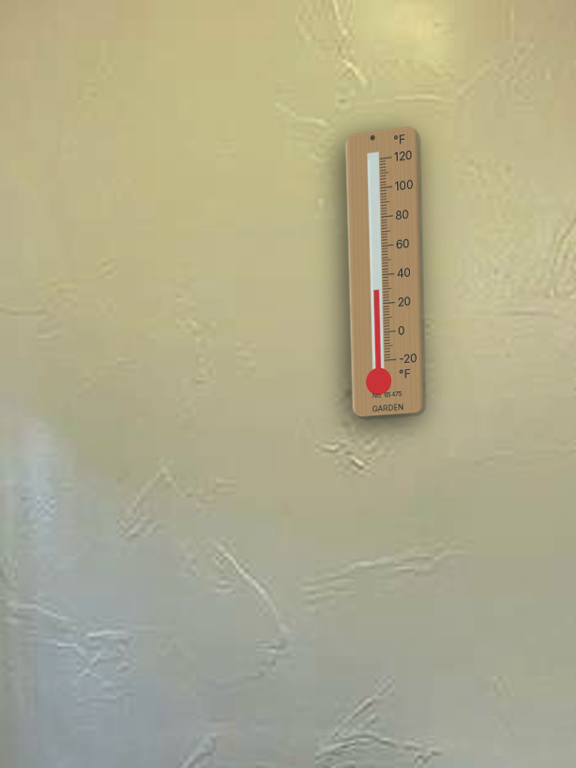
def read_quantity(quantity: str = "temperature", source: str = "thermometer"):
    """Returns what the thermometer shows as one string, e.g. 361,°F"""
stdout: 30,°F
